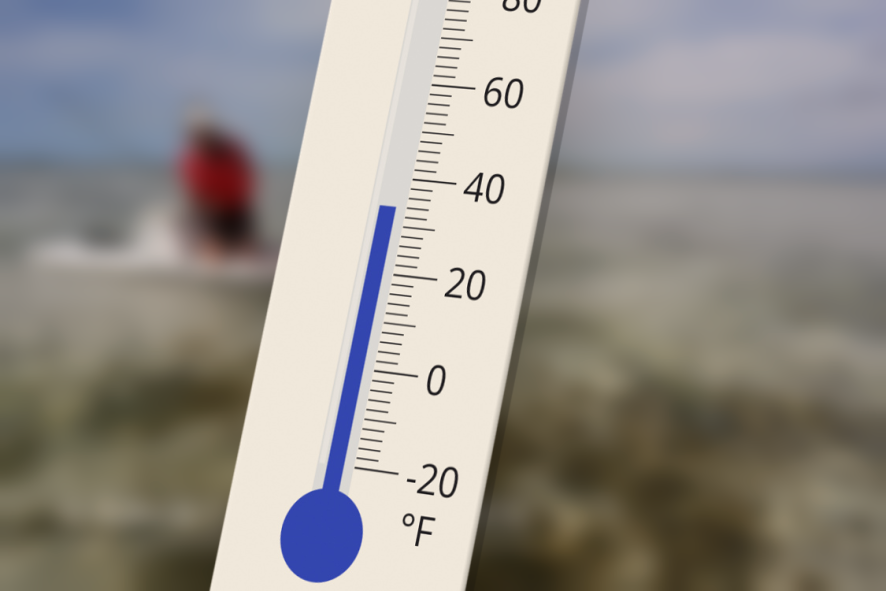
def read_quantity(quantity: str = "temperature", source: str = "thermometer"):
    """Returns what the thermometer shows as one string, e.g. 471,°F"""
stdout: 34,°F
